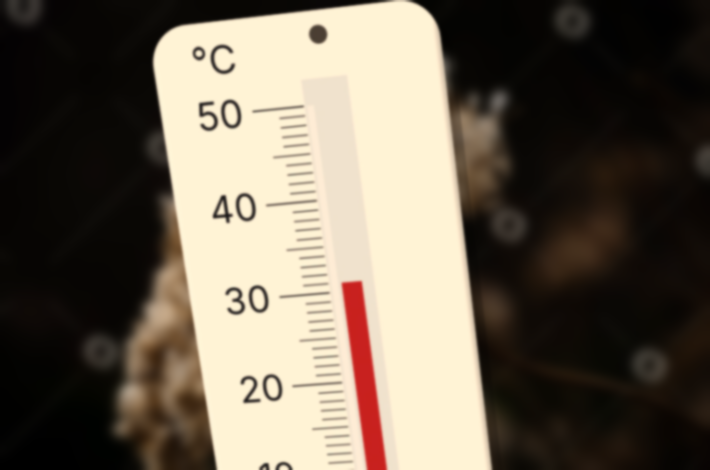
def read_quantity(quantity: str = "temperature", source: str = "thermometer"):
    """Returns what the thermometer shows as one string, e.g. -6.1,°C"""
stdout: 31,°C
